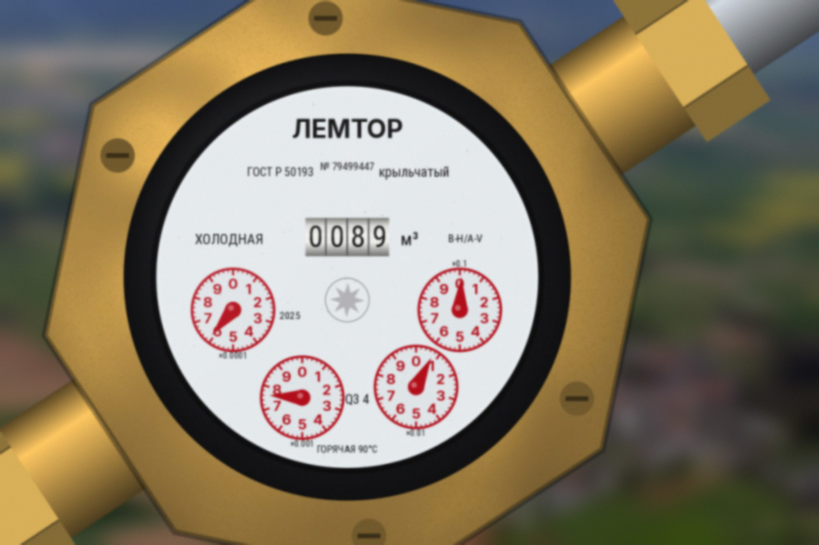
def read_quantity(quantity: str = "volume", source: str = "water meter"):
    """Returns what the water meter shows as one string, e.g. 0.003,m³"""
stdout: 89.0076,m³
